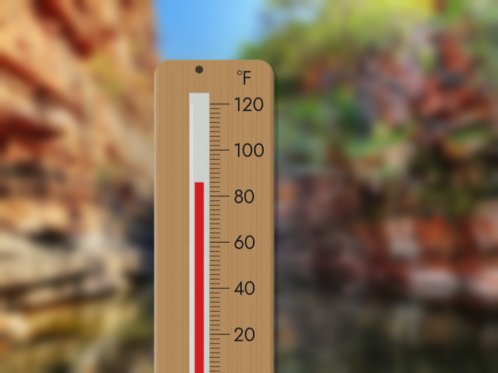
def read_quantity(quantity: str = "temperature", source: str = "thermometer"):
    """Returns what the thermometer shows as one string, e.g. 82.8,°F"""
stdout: 86,°F
